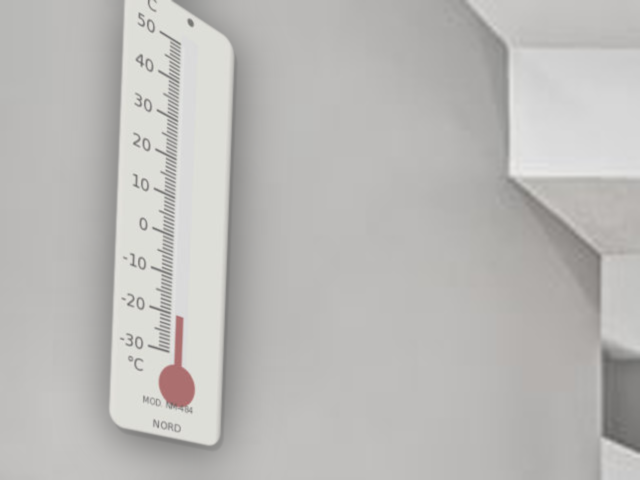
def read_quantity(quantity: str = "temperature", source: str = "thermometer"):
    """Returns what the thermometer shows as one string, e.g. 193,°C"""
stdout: -20,°C
